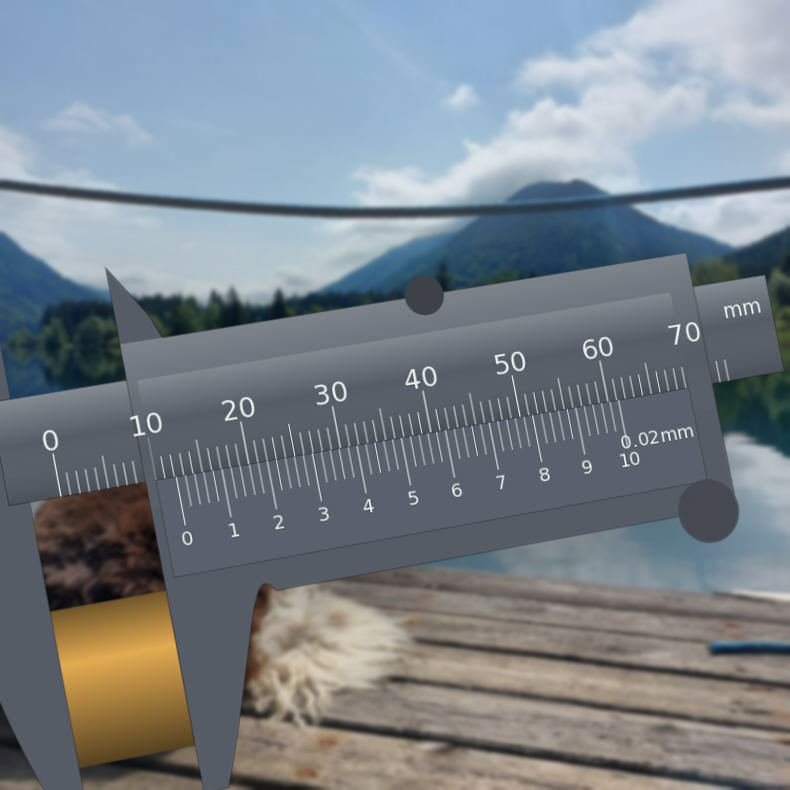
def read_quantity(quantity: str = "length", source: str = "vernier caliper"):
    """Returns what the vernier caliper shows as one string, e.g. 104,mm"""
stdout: 12.2,mm
